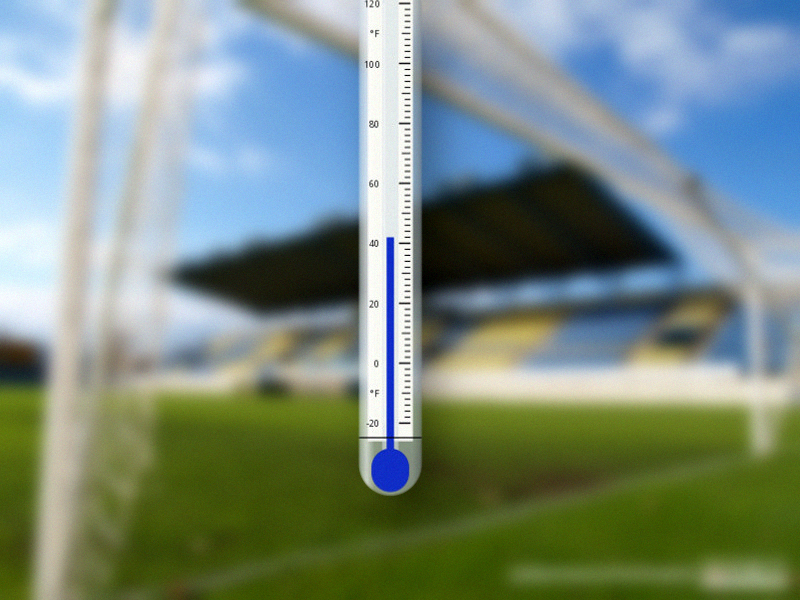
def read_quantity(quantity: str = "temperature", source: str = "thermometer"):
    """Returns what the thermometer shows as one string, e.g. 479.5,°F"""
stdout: 42,°F
